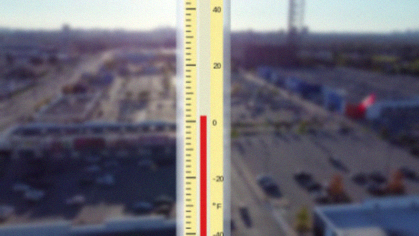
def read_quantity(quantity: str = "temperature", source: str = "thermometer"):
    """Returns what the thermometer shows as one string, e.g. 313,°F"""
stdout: 2,°F
